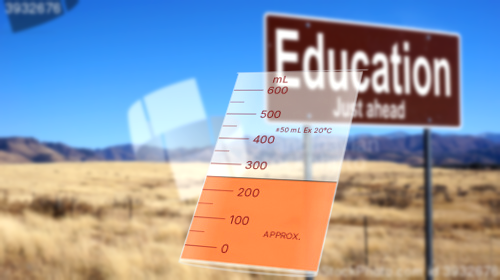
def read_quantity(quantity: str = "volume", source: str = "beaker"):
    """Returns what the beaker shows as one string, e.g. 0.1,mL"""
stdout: 250,mL
